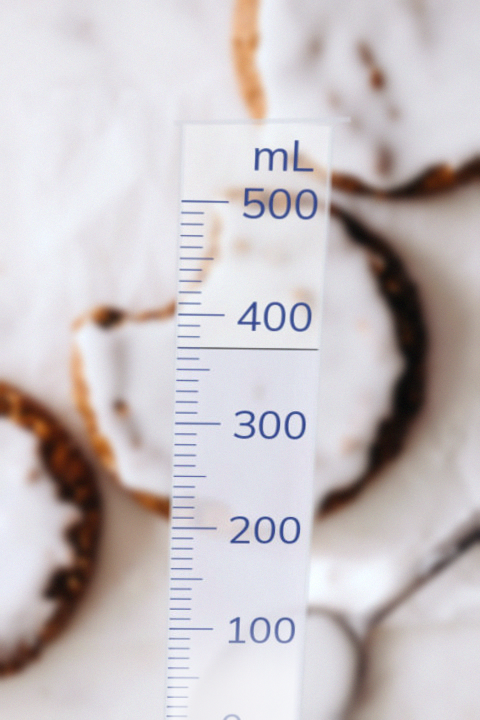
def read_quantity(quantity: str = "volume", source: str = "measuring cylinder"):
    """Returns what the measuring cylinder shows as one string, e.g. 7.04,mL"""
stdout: 370,mL
